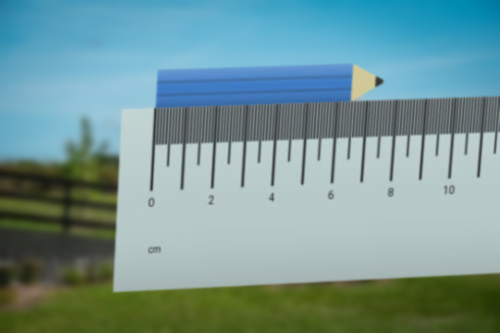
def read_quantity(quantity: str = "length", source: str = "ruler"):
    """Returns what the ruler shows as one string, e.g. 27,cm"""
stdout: 7.5,cm
